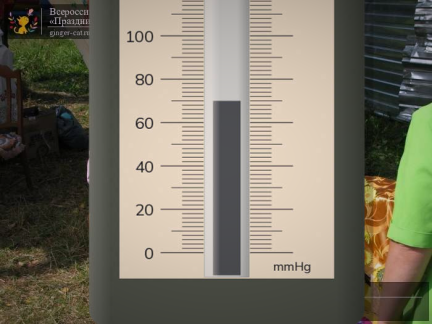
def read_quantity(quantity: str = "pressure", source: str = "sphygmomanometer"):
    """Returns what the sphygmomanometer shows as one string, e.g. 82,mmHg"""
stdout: 70,mmHg
